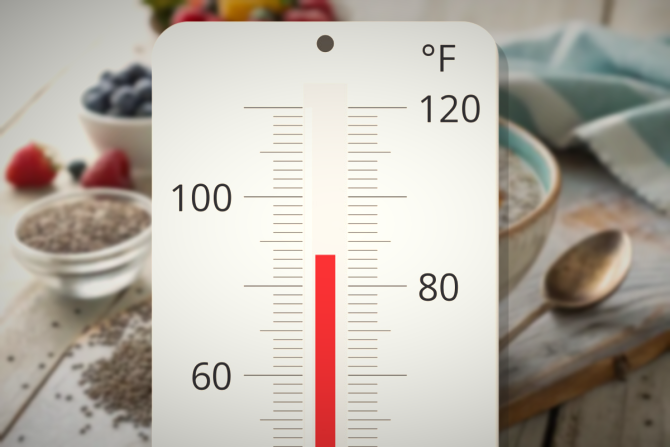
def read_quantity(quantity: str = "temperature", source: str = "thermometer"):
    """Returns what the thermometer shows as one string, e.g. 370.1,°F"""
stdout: 87,°F
